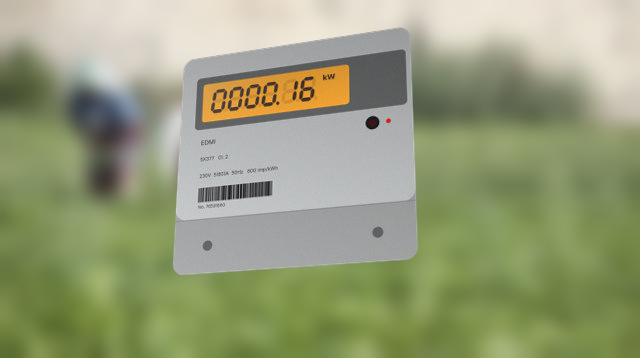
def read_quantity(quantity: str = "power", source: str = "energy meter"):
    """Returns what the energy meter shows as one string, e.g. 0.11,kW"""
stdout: 0.16,kW
